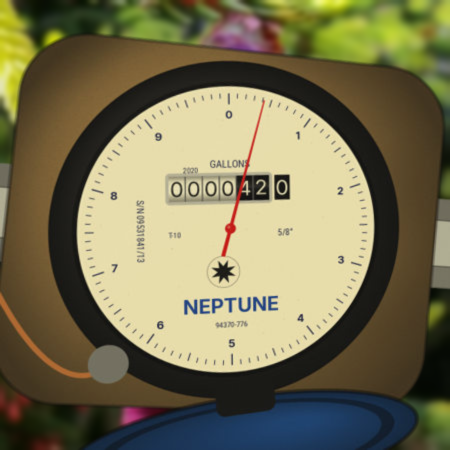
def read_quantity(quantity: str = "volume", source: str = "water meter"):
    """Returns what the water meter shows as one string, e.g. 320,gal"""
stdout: 420.4,gal
